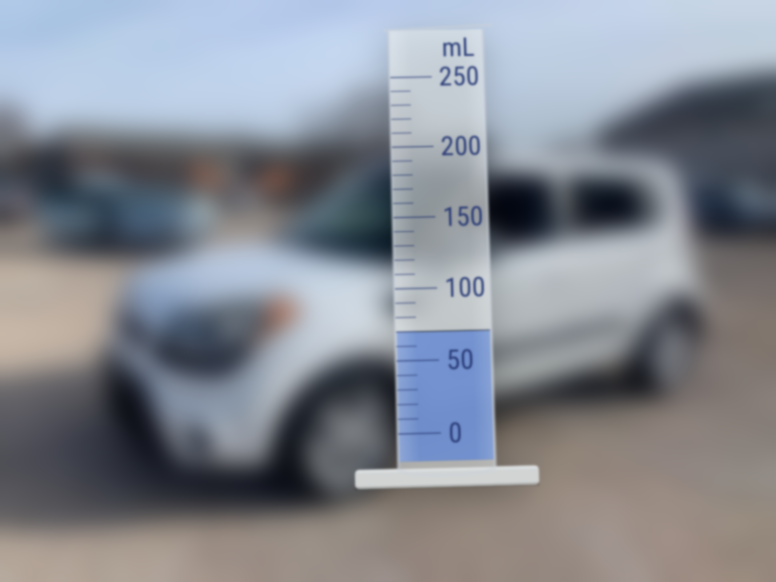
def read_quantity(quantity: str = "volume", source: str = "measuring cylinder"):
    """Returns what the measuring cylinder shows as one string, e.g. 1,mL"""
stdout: 70,mL
